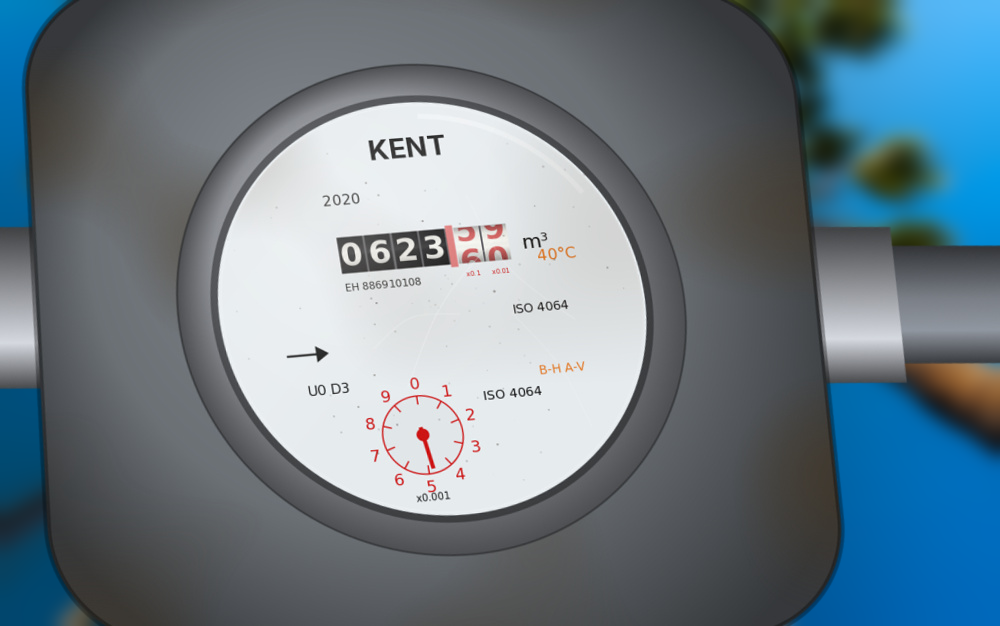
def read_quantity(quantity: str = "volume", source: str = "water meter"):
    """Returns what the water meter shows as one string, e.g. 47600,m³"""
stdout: 623.594,m³
